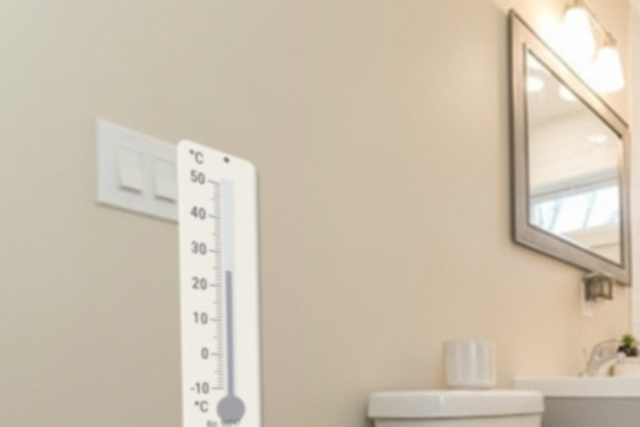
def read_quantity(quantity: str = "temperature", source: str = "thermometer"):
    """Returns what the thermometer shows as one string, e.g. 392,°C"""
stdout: 25,°C
